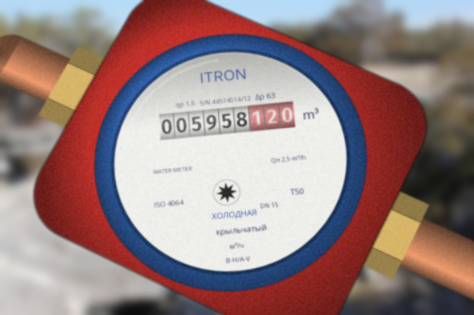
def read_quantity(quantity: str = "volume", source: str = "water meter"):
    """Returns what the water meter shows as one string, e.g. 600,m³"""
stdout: 5958.120,m³
